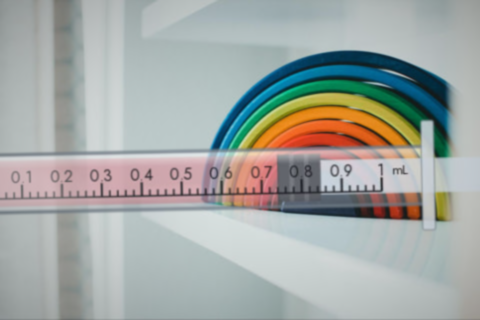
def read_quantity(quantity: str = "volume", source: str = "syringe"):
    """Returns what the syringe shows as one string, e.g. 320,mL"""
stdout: 0.74,mL
